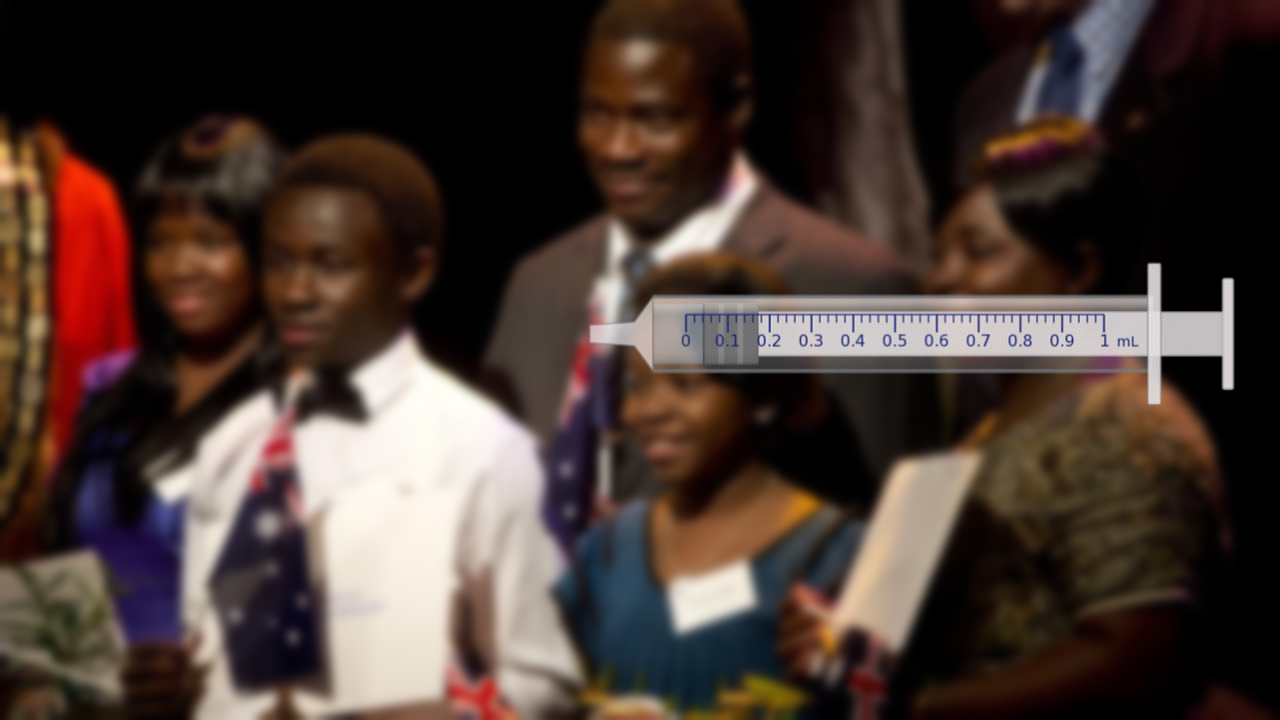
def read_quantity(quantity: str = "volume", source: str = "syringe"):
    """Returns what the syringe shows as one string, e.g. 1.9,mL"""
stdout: 0.04,mL
